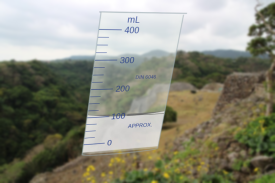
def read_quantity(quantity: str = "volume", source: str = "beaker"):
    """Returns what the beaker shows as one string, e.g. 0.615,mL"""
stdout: 100,mL
